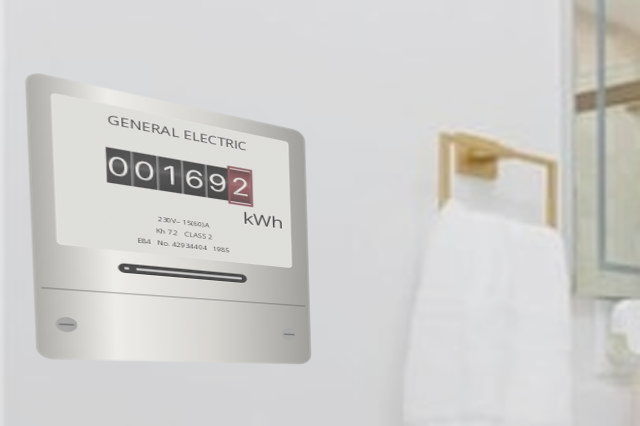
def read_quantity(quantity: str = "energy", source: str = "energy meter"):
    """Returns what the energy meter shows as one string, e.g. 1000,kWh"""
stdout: 169.2,kWh
